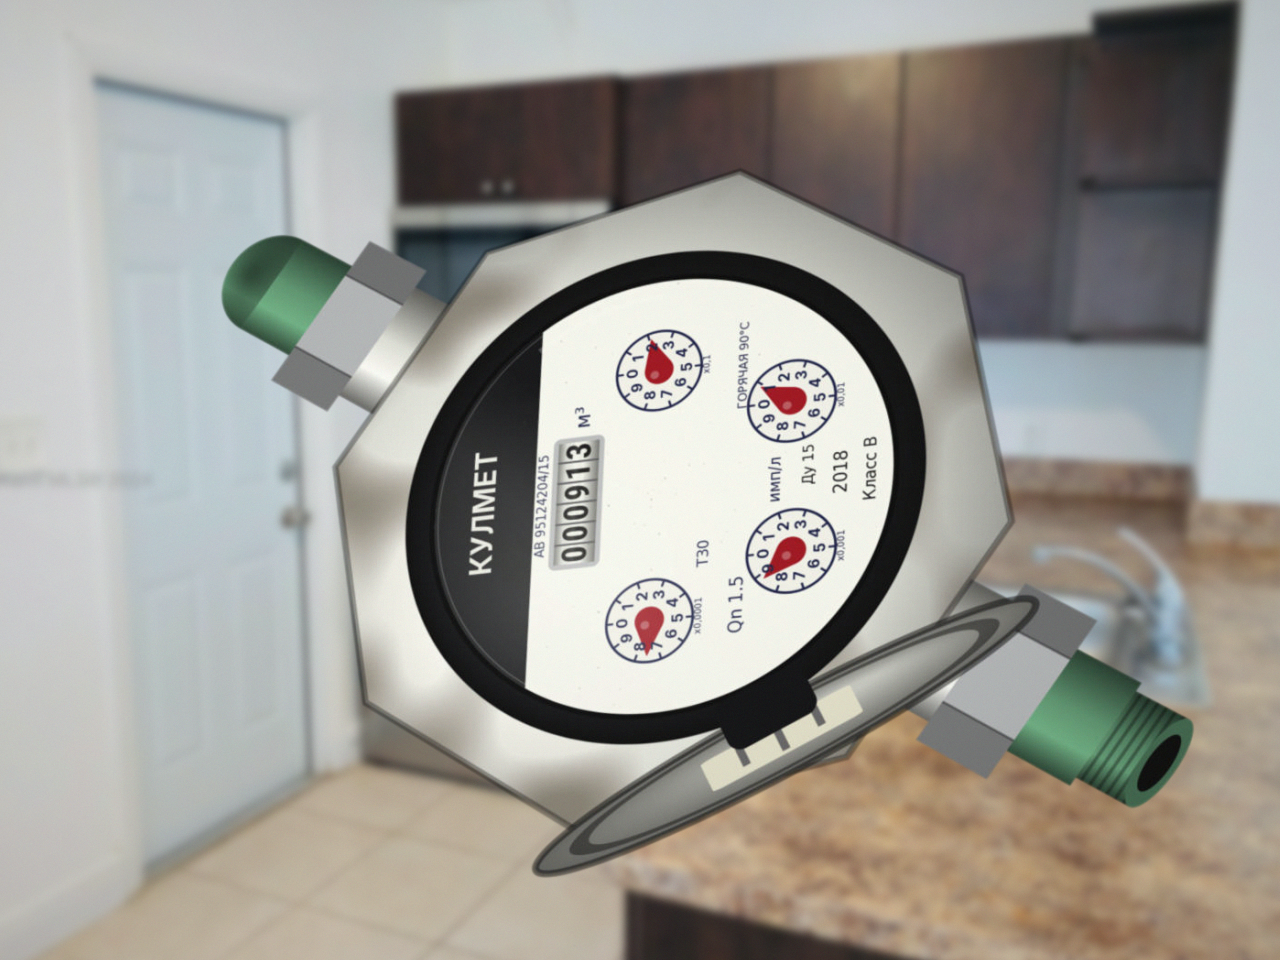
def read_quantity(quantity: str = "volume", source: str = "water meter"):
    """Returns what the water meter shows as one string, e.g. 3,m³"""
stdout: 913.2087,m³
